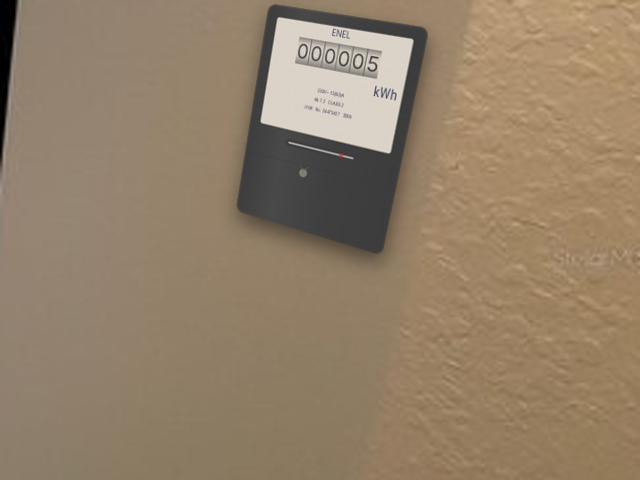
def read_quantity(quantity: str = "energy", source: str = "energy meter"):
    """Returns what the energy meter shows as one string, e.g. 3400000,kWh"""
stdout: 5,kWh
